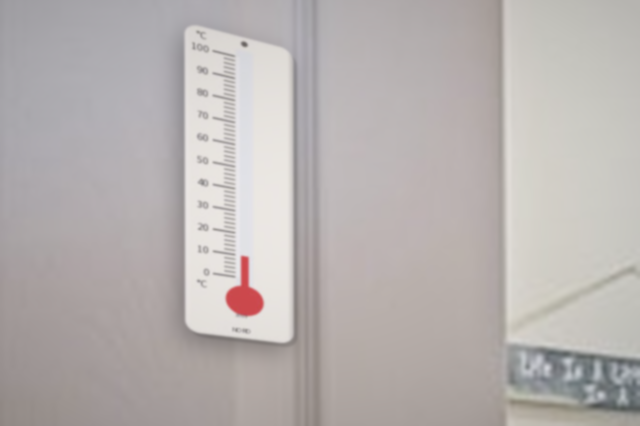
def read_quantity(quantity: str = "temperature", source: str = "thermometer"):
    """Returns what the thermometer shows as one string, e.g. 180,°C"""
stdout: 10,°C
